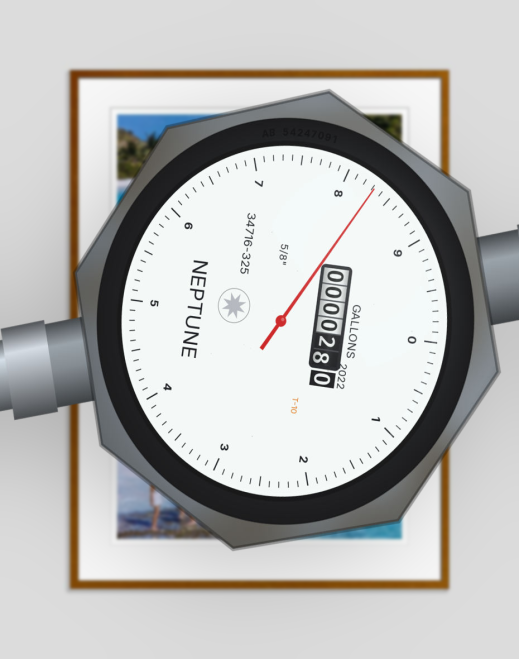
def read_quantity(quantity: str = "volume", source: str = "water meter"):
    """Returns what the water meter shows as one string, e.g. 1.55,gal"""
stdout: 278.3,gal
